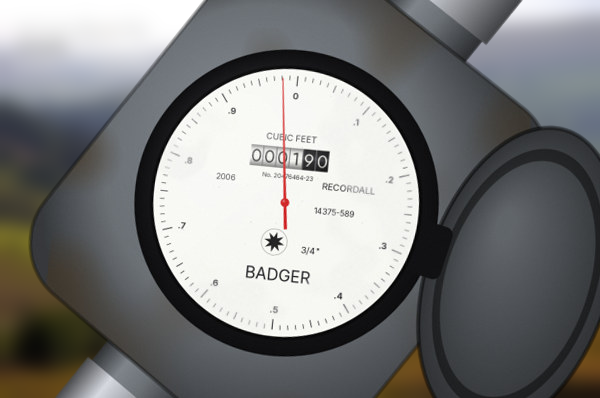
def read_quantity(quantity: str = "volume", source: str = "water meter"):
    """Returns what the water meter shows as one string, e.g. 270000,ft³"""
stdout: 189.98,ft³
